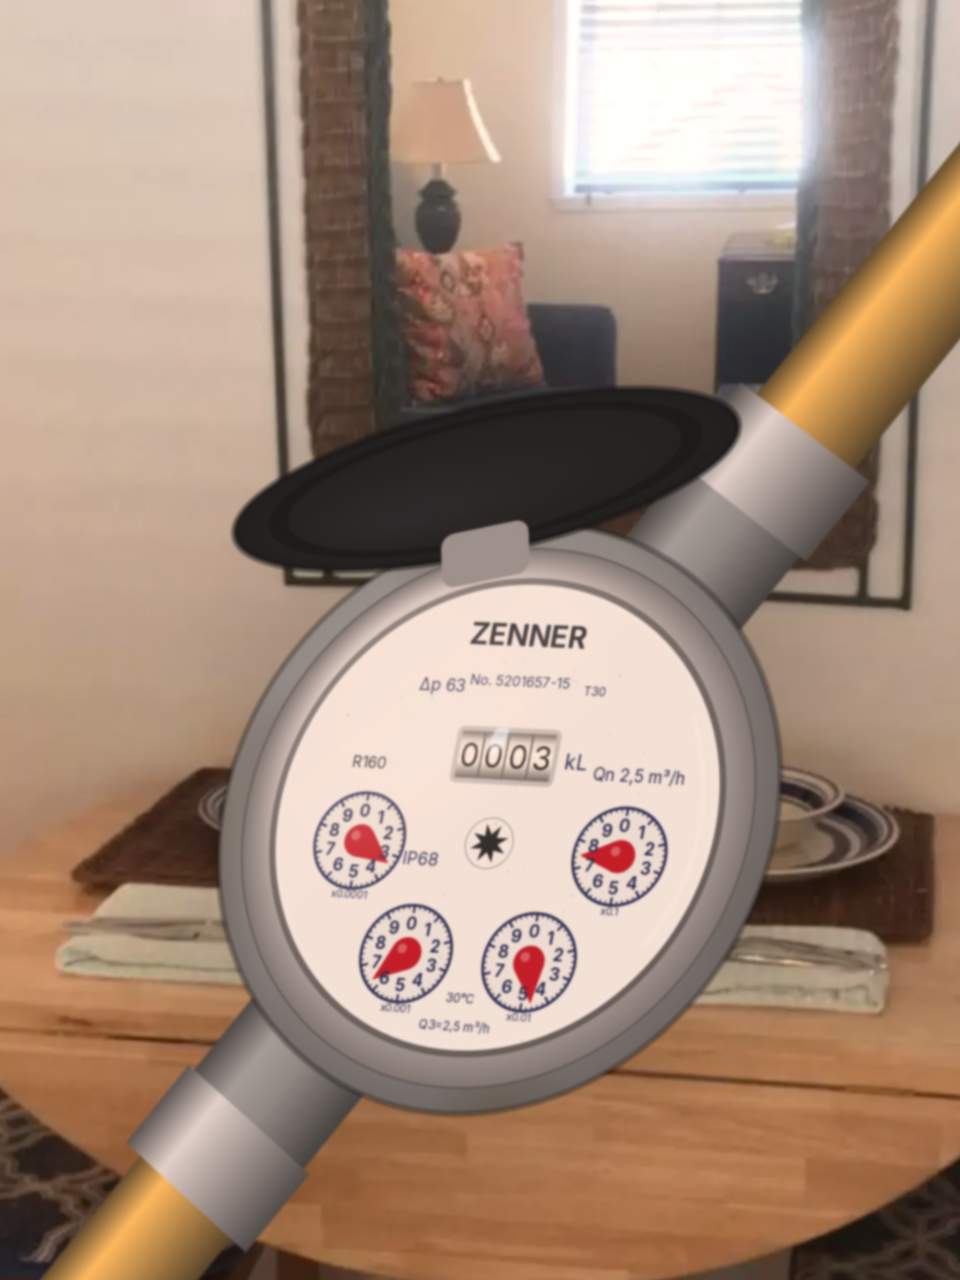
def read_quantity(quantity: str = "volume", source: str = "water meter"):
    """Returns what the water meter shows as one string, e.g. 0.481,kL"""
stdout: 3.7463,kL
